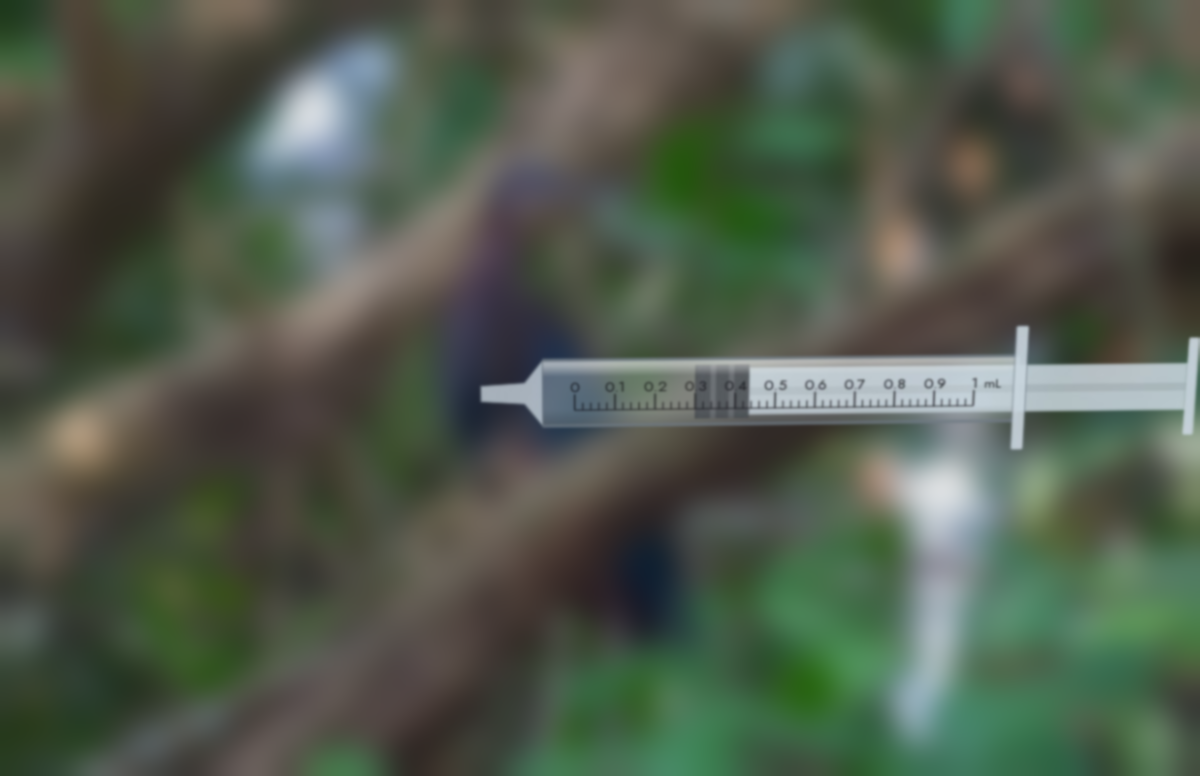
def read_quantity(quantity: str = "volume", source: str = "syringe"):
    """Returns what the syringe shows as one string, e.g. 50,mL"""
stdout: 0.3,mL
